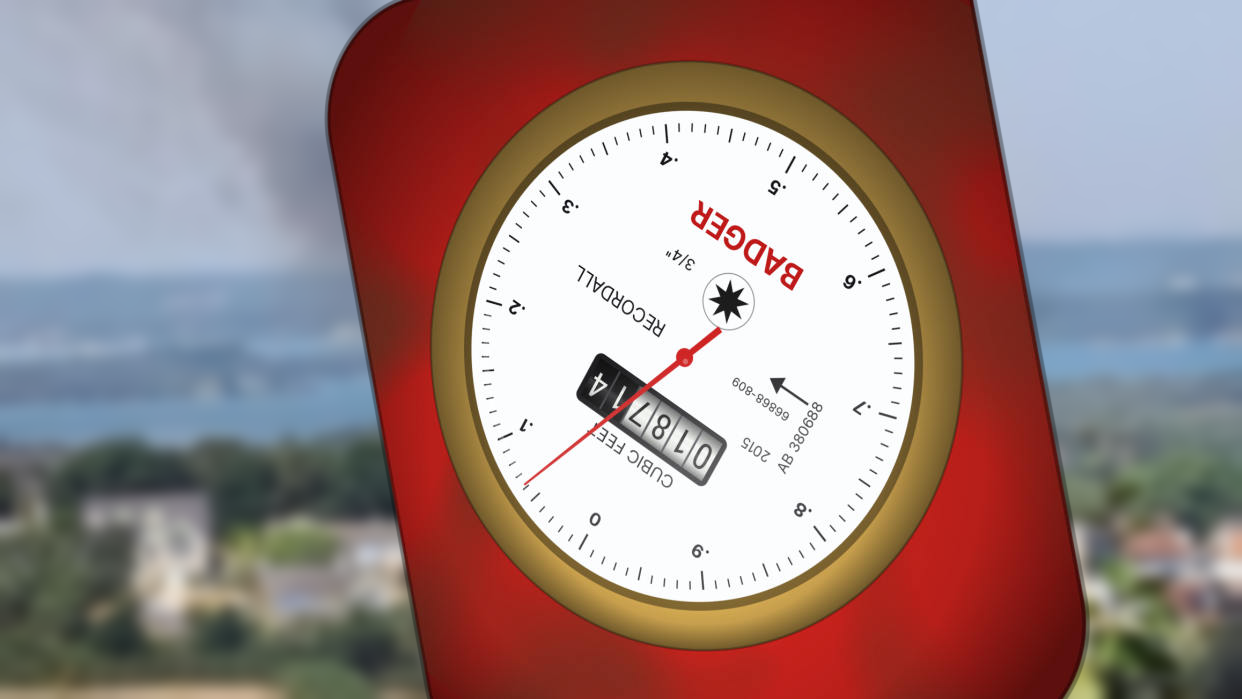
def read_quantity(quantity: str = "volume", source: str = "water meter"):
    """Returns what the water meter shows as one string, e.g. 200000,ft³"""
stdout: 18714.06,ft³
